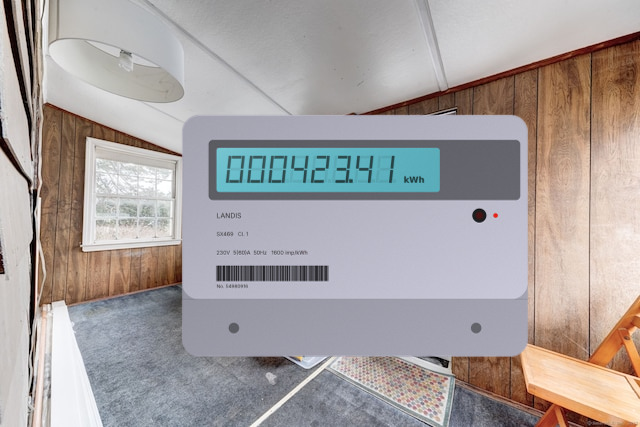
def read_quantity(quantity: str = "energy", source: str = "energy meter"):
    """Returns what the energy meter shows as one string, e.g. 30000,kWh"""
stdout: 423.41,kWh
